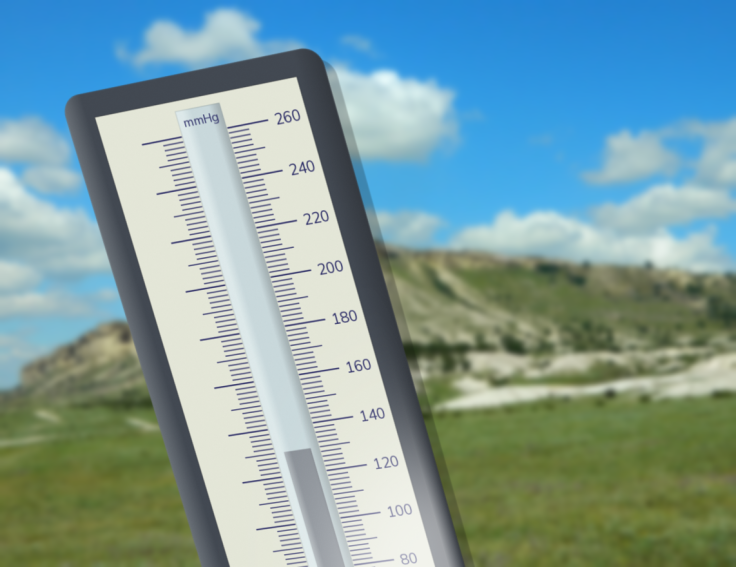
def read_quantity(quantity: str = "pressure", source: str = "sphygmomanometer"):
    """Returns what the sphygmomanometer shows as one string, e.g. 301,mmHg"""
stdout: 130,mmHg
